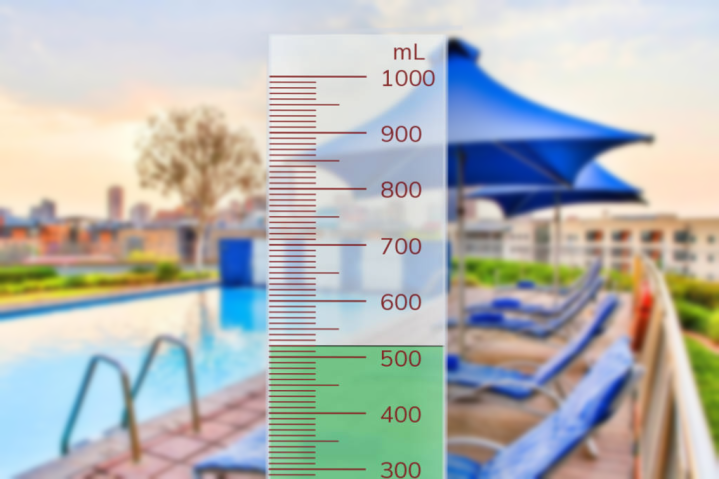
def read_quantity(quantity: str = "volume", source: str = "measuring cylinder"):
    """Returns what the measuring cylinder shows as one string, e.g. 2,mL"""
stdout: 520,mL
